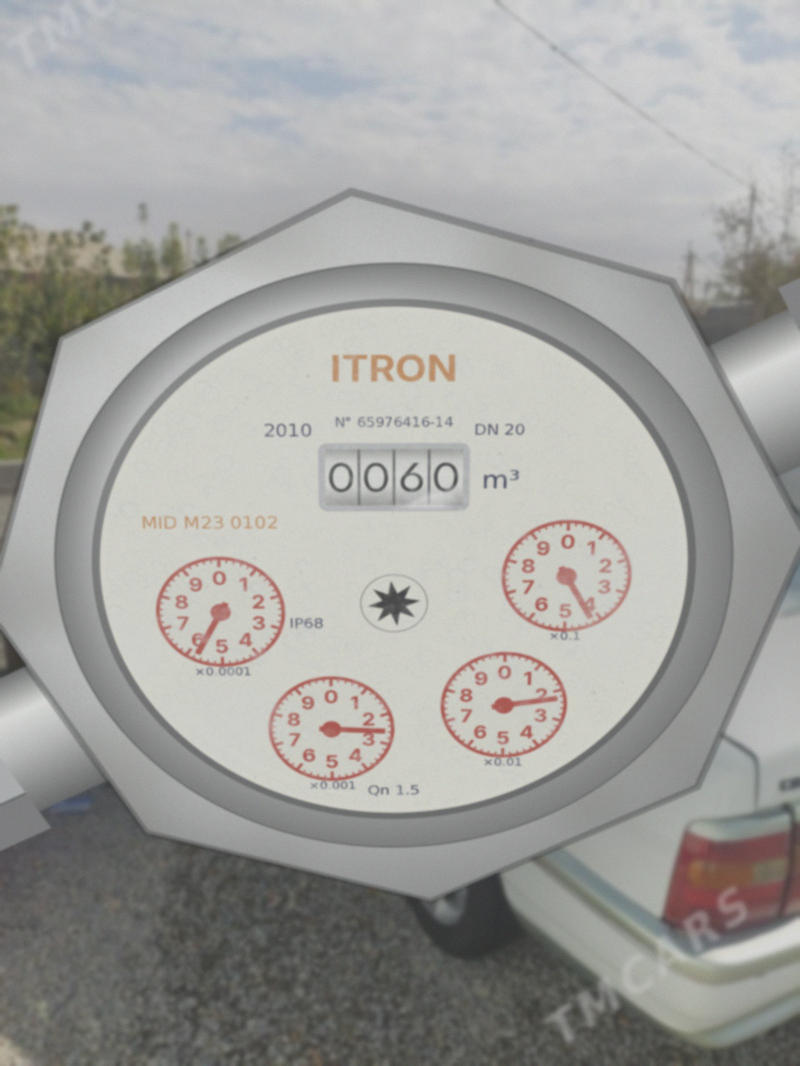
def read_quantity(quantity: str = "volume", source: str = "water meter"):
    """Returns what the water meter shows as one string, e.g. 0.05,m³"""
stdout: 60.4225,m³
